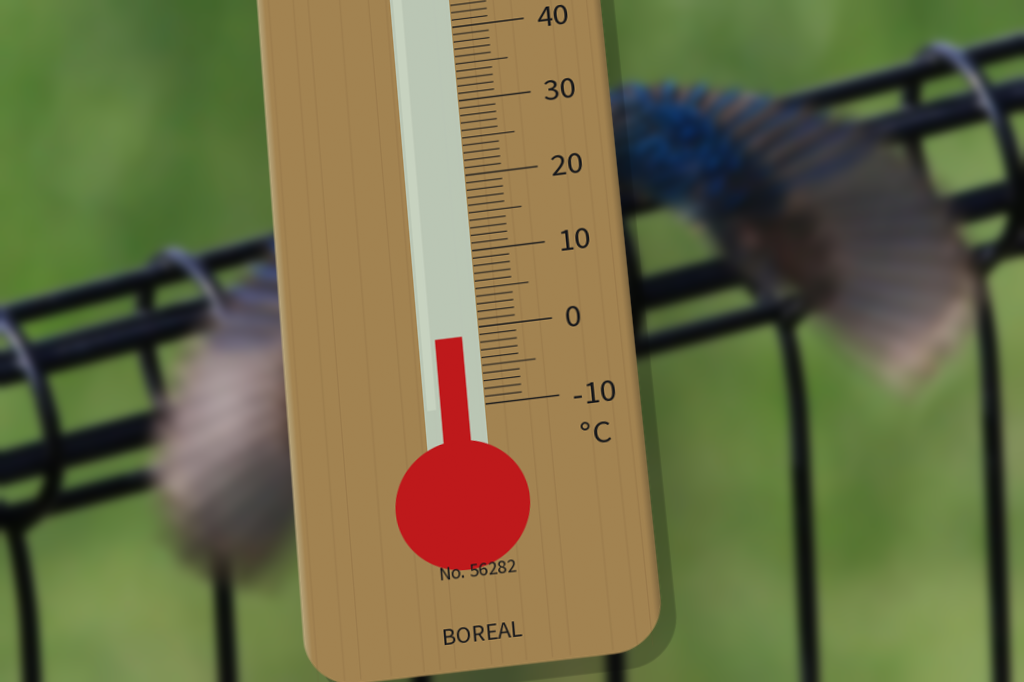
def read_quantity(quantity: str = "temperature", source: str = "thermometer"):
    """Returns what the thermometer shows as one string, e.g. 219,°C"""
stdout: -1,°C
